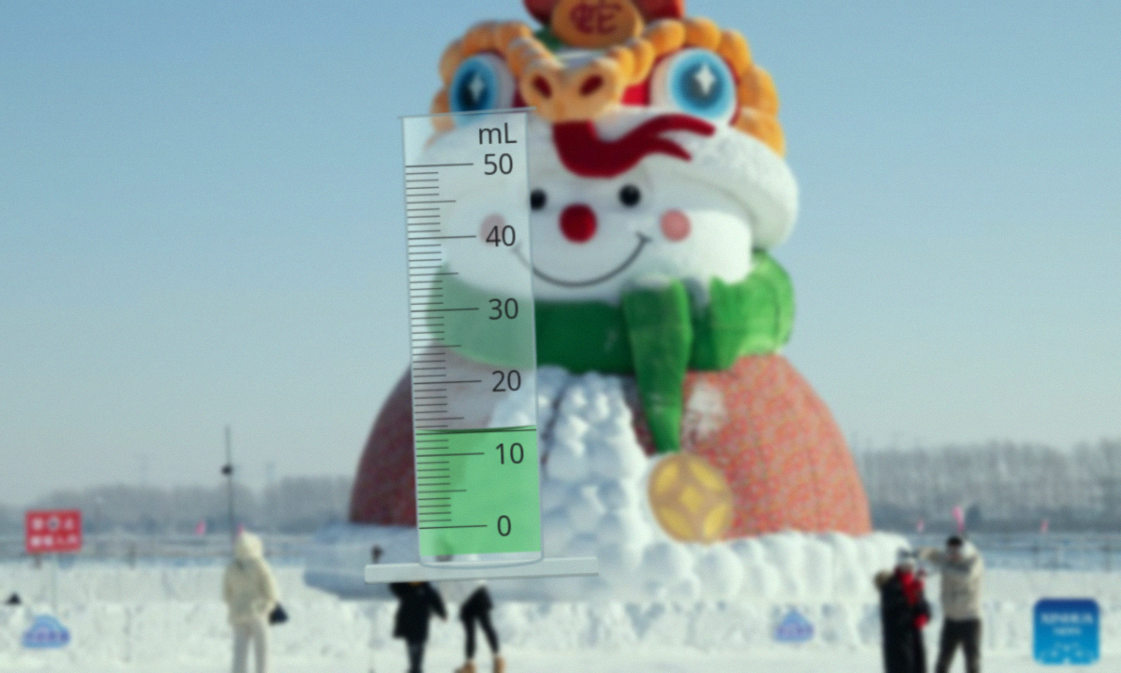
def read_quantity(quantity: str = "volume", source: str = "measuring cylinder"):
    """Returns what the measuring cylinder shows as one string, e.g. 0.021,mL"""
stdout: 13,mL
